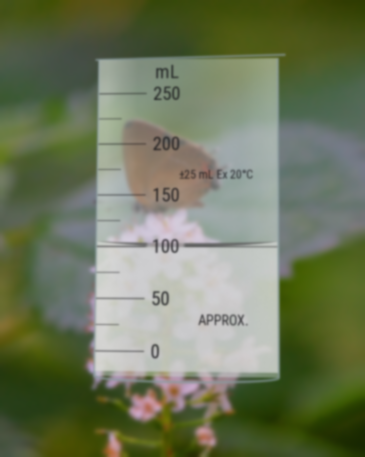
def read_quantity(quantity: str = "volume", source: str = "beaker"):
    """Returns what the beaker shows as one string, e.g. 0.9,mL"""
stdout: 100,mL
